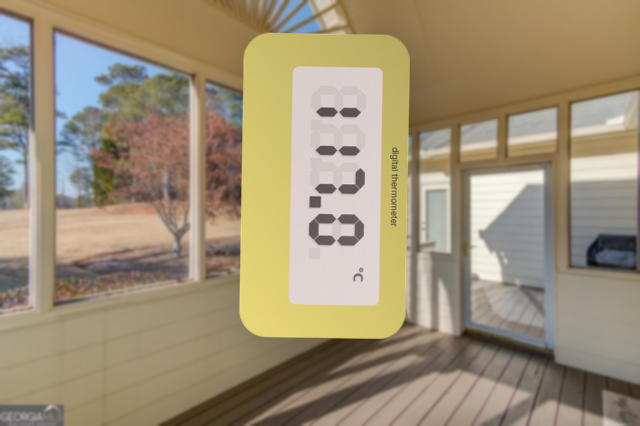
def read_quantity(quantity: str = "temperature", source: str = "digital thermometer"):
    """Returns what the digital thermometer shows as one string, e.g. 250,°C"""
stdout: 117.0,°C
